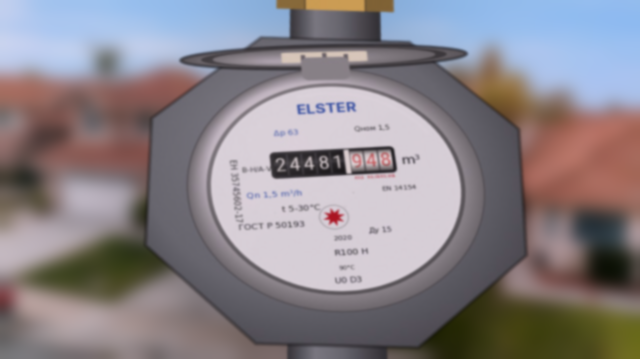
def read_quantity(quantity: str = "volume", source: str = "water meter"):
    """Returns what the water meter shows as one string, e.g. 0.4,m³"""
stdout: 24481.948,m³
